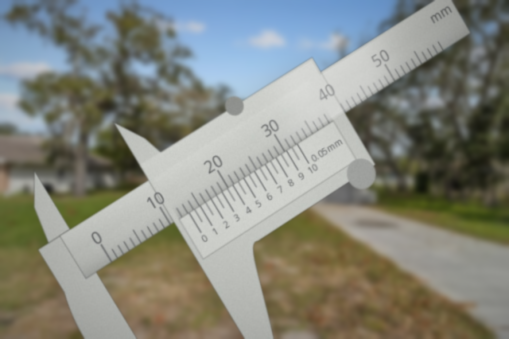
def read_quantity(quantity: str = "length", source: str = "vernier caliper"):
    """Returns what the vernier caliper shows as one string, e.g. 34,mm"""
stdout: 13.2,mm
